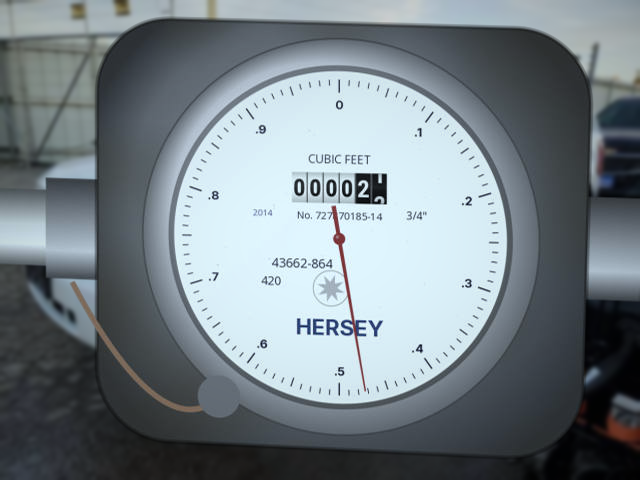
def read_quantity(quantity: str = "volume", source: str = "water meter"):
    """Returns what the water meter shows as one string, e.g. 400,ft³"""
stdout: 21.47,ft³
